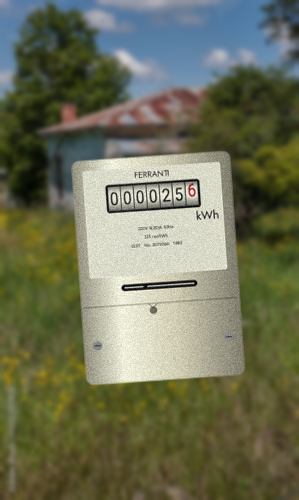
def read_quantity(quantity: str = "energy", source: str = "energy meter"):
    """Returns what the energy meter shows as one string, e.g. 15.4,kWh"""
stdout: 25.6,kWh
